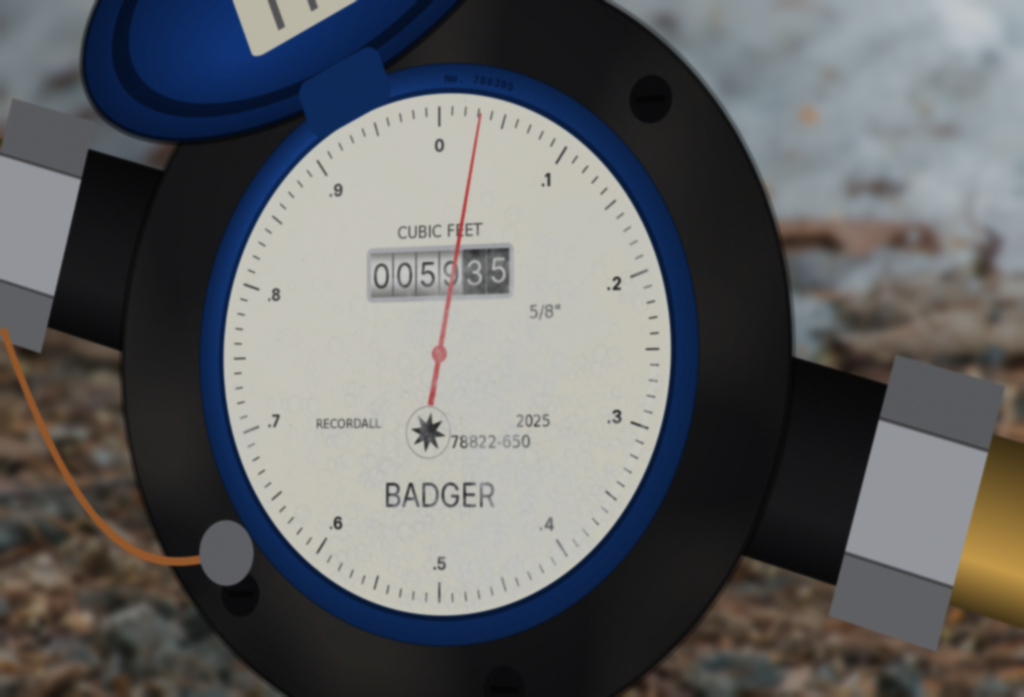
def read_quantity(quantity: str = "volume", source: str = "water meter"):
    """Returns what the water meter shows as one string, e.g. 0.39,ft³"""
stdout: 5935.03,ft³
